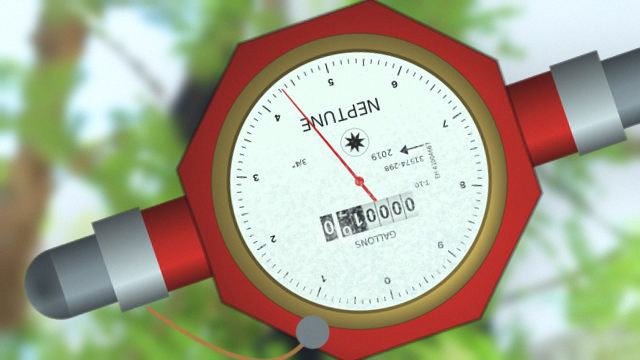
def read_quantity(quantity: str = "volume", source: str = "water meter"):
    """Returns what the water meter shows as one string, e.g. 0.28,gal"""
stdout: 164.3,gal
